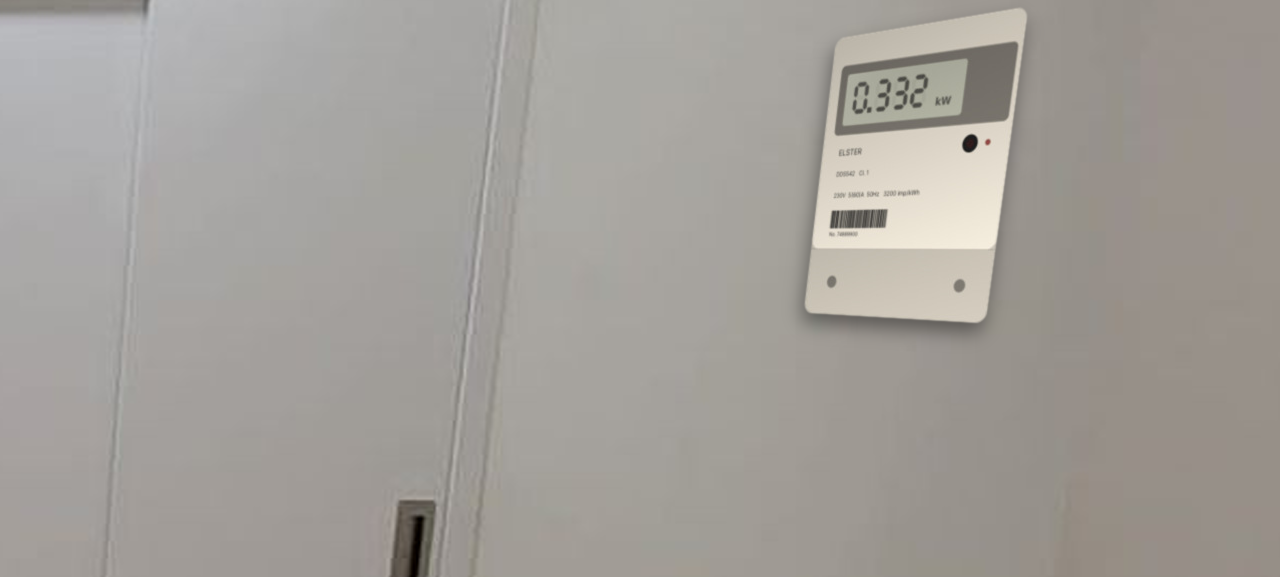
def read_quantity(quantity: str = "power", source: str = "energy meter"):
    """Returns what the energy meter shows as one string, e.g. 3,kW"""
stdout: 0.332,kW
